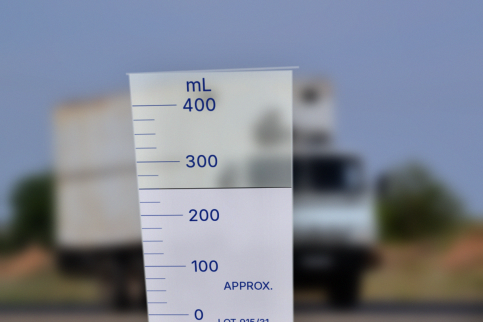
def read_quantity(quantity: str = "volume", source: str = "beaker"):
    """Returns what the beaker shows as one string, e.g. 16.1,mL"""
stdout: 250,mL
